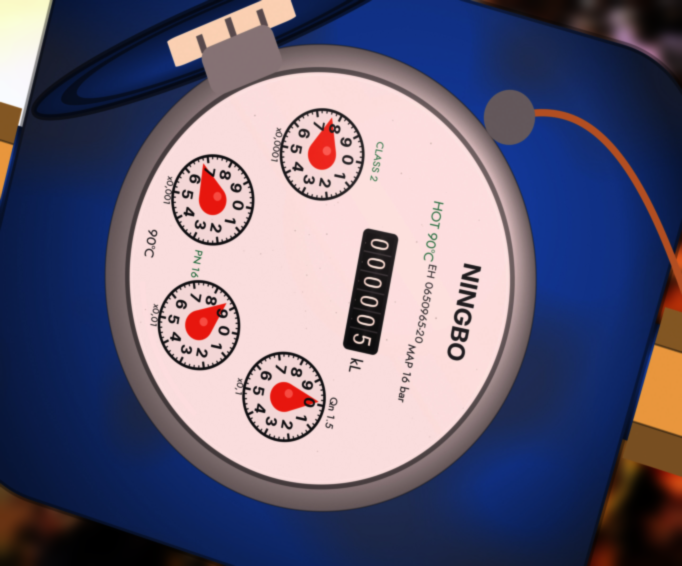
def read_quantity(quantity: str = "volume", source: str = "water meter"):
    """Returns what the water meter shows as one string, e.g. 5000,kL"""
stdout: 4.9867,kL
